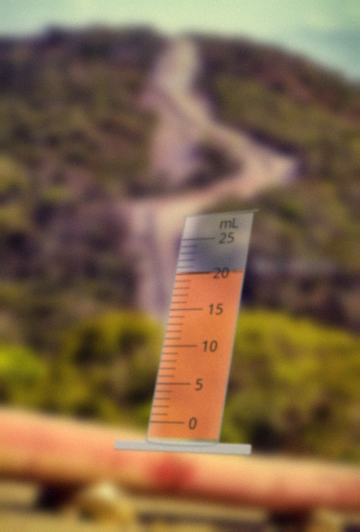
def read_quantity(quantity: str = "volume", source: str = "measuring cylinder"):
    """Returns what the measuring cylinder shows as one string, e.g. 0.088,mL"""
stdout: 20,mL
